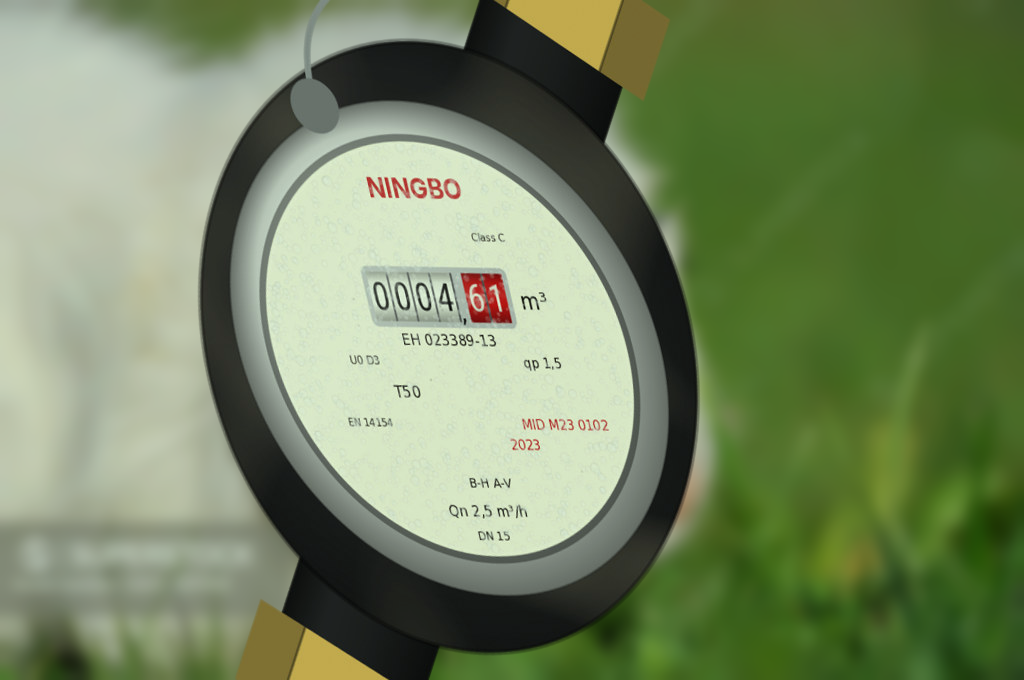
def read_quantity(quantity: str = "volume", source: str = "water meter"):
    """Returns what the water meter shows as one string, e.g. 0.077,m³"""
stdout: 4.61,m³
